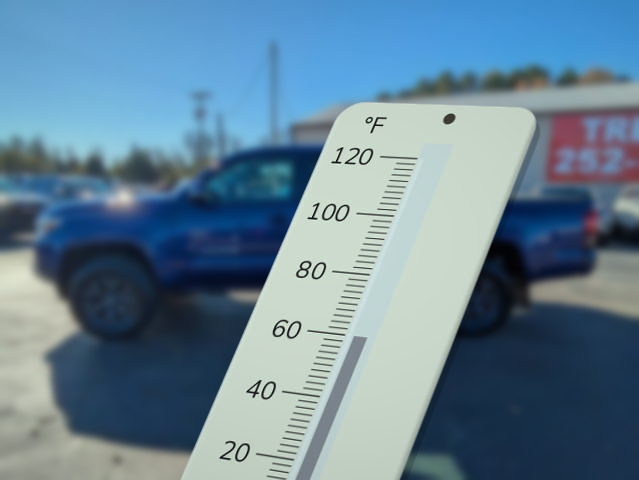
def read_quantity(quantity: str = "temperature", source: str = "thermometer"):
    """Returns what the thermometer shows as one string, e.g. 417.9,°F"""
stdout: 60,°F
